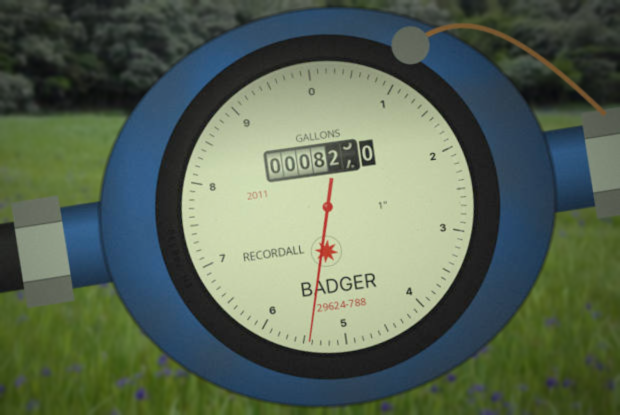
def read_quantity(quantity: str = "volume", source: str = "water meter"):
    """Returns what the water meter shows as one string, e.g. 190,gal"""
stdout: 8235.4,gal
